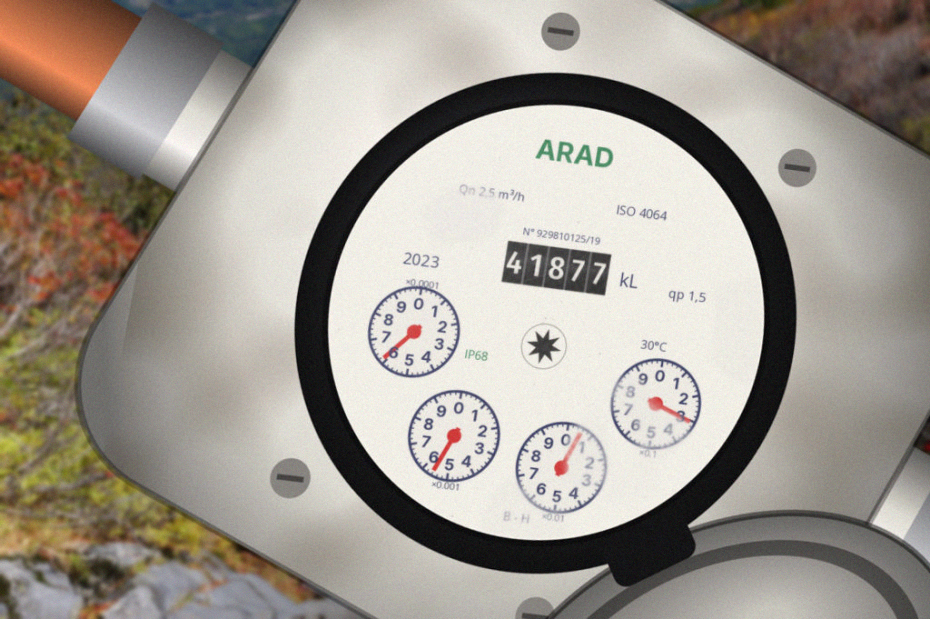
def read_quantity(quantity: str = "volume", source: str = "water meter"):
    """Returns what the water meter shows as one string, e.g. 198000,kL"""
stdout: 41877.3056,kL
